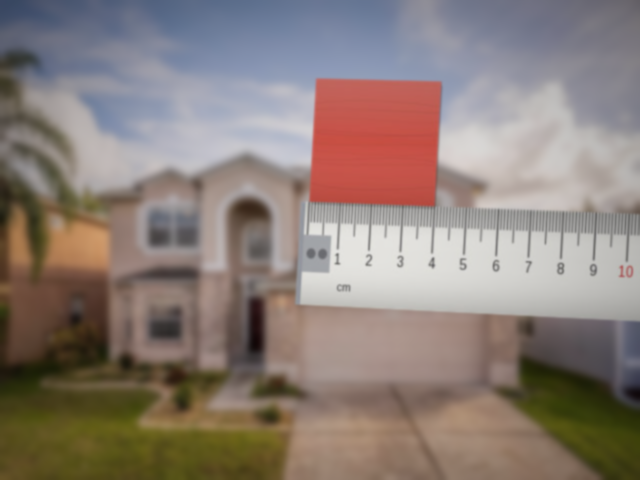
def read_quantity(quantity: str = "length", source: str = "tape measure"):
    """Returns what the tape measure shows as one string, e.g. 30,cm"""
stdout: 4,cm
